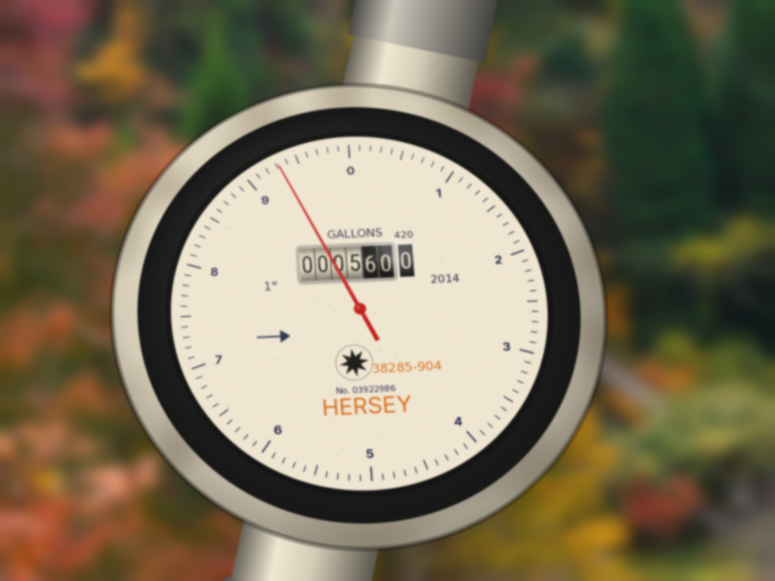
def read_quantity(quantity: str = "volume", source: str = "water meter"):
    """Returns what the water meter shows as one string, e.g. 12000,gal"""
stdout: 5599.3,gal
